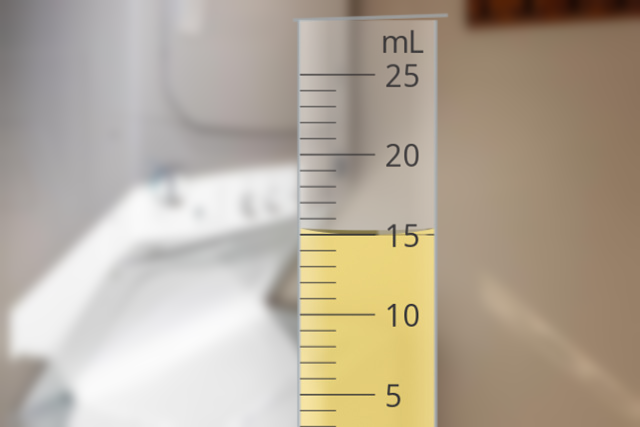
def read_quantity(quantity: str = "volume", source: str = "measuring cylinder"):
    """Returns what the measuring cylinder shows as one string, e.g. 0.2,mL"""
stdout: 15,mL
